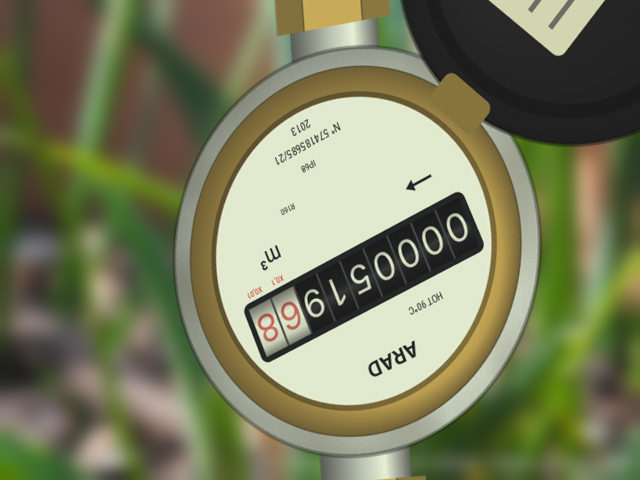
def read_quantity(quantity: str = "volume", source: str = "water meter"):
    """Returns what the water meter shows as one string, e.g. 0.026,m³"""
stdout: 519.68,m³
